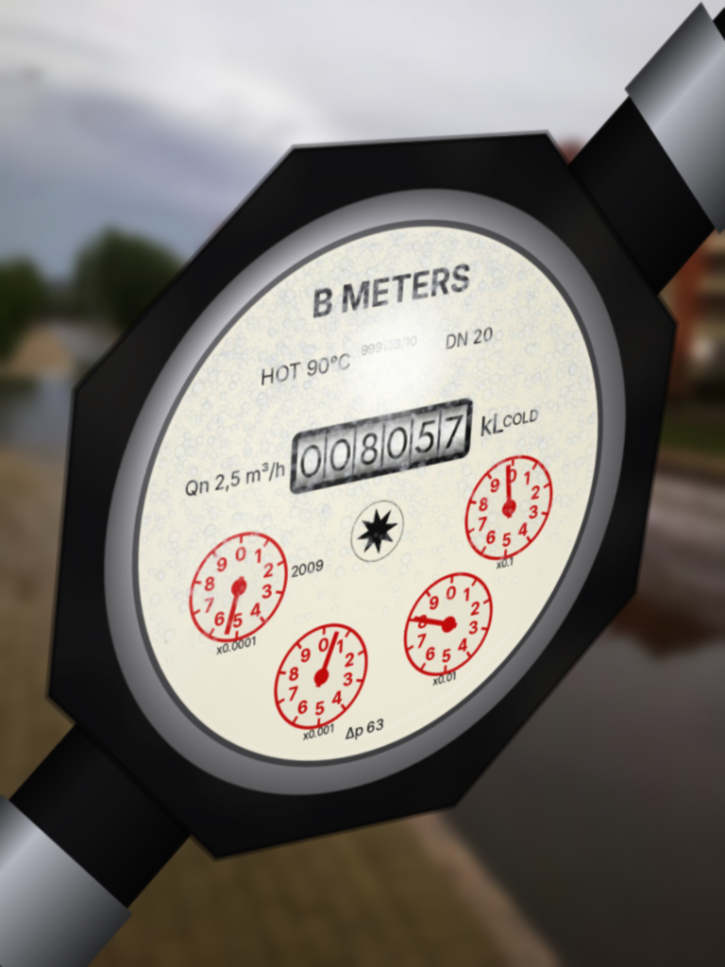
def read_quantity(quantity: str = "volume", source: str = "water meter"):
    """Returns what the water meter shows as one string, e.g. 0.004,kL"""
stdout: 8056.9805,kL
